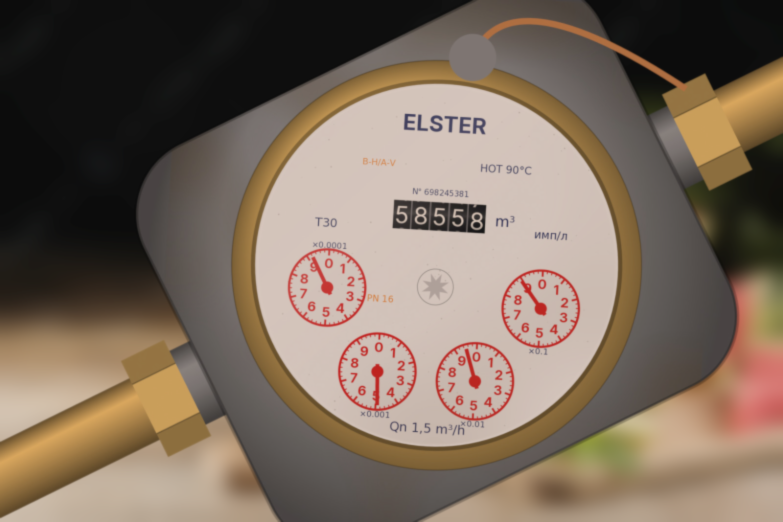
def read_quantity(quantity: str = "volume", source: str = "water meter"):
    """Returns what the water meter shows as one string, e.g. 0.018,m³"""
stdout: 58557.8949,m³
